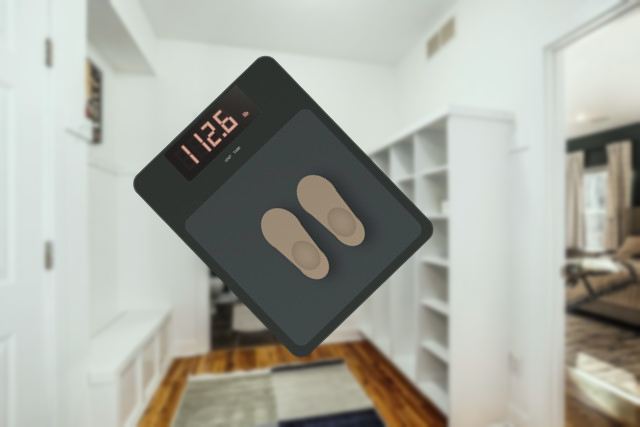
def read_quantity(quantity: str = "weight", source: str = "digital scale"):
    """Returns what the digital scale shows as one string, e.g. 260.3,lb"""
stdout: 112.6,lb
